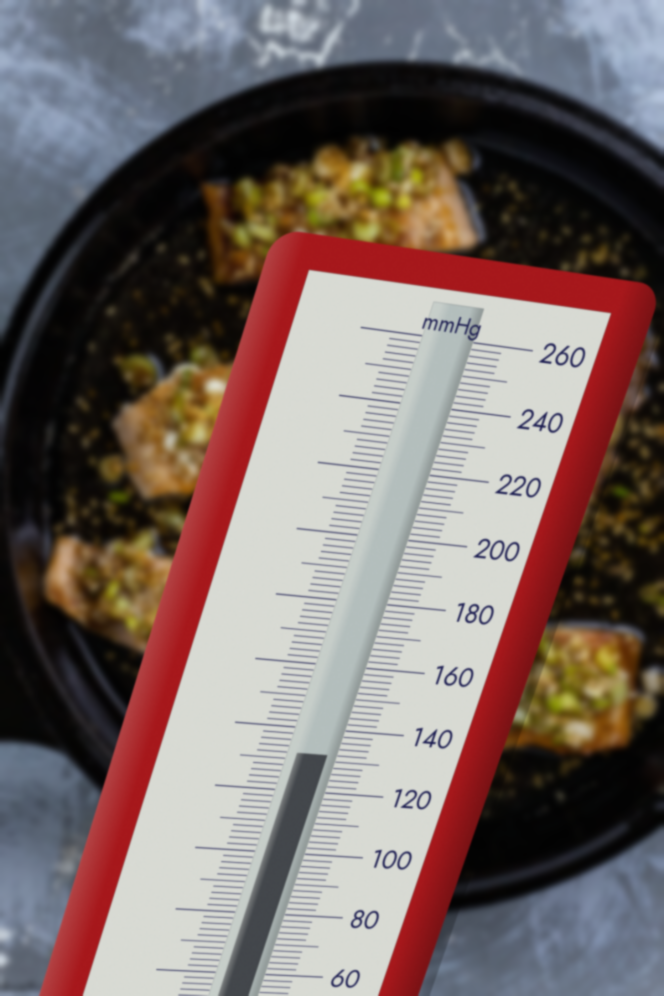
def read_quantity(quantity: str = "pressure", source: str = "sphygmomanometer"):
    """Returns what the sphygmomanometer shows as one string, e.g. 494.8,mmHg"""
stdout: 132,mmHg
